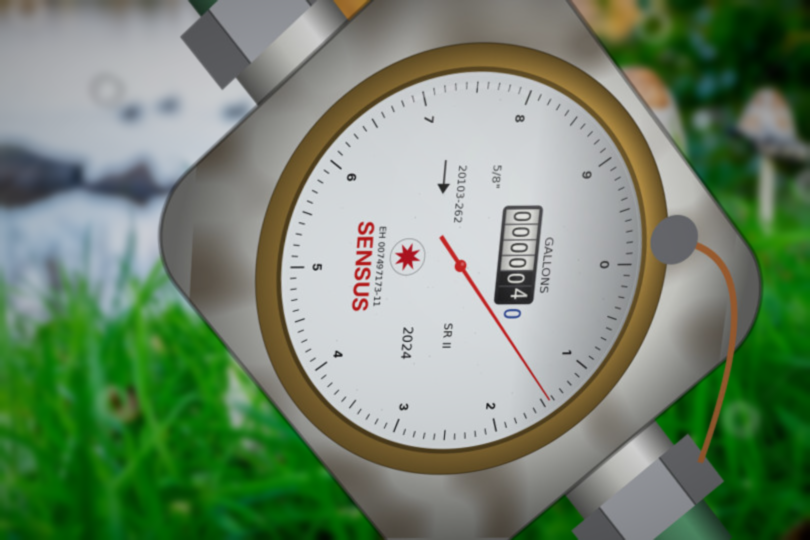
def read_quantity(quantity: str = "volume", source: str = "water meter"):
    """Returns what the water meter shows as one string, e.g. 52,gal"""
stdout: 41.4,gal
